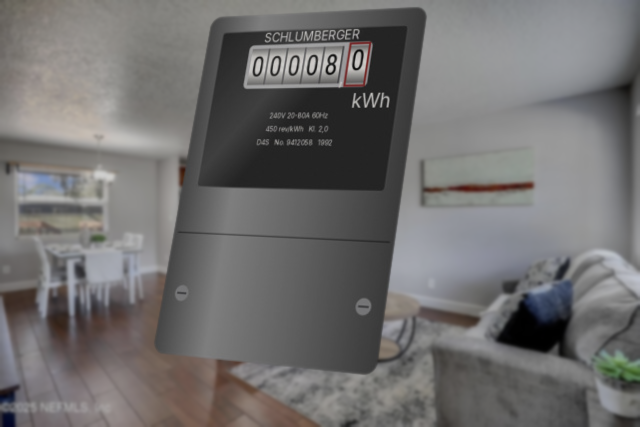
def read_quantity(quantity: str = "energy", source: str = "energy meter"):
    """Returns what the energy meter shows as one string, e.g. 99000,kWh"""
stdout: 8.0,kWh
